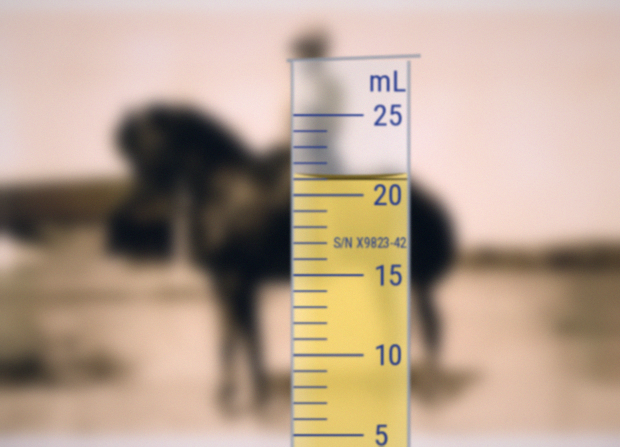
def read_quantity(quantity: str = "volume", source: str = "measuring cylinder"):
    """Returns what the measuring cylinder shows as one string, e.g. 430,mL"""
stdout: 21,mL
